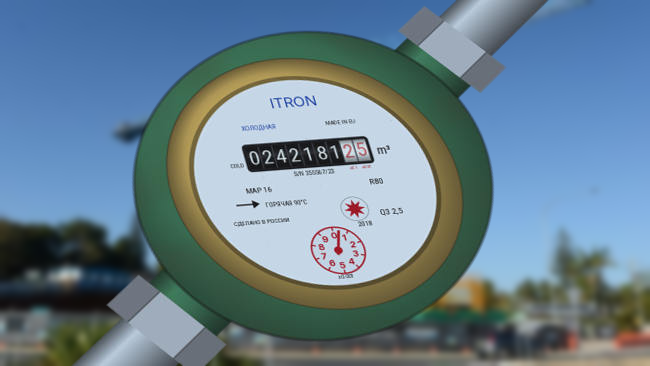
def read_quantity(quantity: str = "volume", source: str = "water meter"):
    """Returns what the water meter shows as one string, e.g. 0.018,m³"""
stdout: 242181.250,m³
